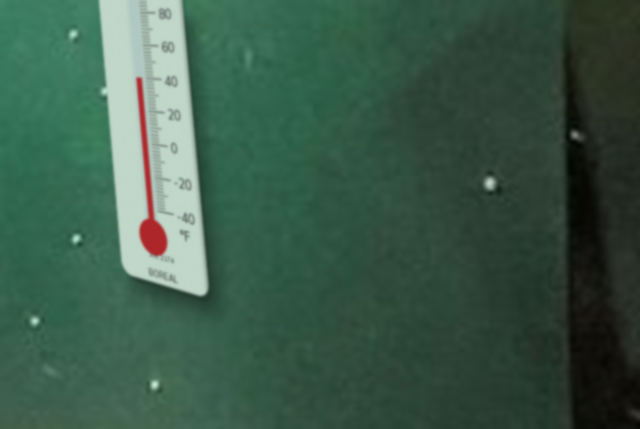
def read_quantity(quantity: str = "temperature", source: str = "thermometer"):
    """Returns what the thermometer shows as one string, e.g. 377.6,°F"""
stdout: 40,°F
